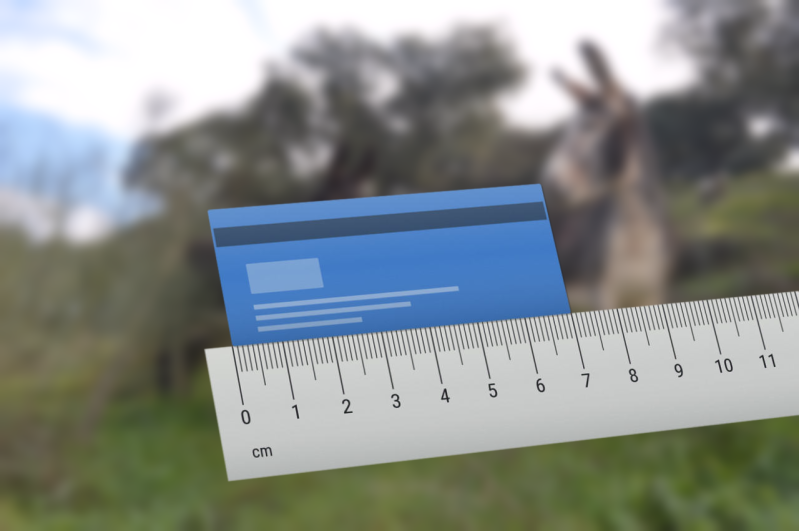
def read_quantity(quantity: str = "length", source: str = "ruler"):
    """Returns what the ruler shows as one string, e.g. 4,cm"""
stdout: 7,cm
